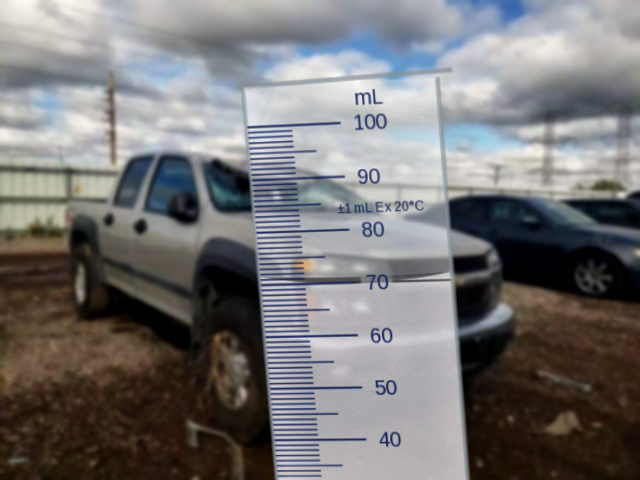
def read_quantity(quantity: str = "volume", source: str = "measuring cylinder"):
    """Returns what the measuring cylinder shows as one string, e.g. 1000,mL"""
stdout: 70,mL
